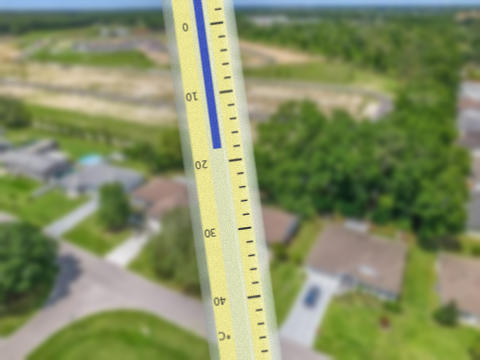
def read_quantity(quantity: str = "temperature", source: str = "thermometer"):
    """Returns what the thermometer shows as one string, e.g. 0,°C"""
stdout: 18,°C
